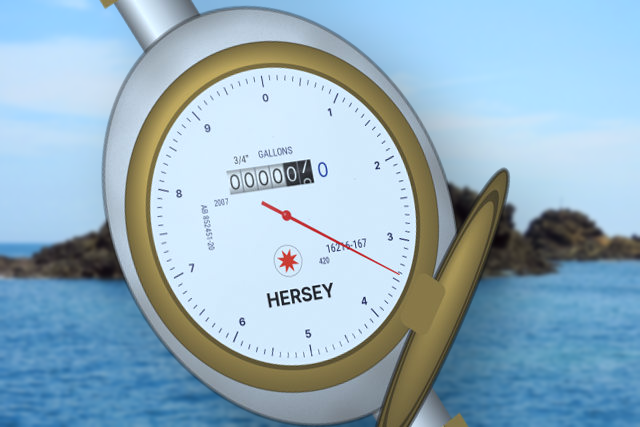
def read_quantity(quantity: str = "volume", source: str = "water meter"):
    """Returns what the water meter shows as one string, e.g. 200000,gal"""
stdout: 73.4,gal
